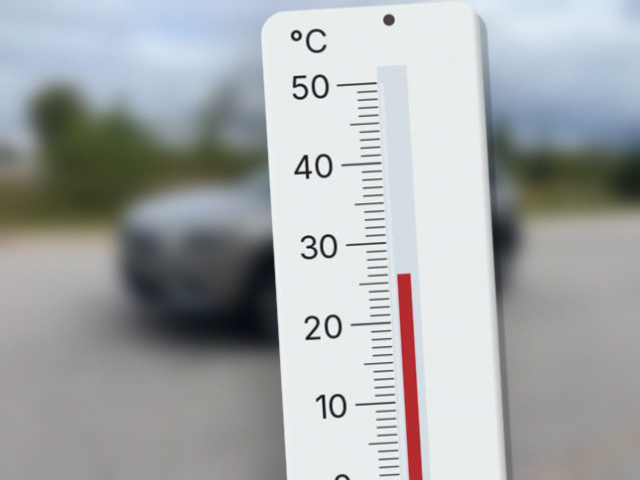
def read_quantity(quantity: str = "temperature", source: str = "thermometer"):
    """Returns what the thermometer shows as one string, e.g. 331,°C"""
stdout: 26,°C
